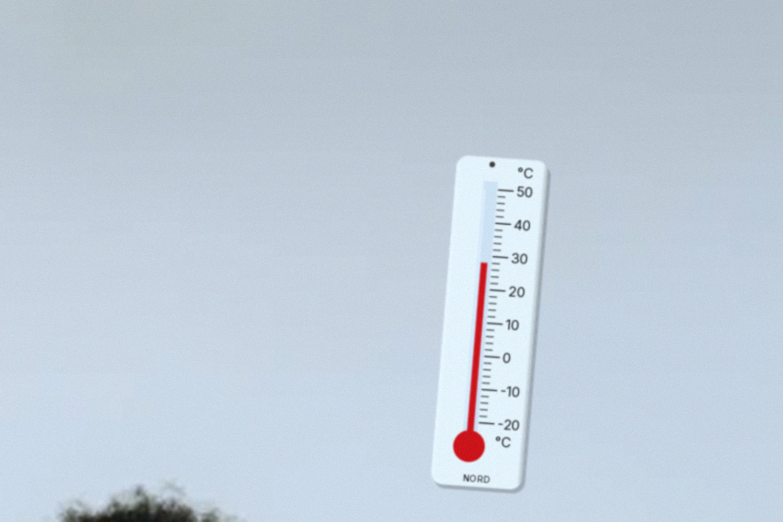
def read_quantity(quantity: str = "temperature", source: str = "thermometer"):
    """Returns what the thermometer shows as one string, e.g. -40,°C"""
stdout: 28,°C
